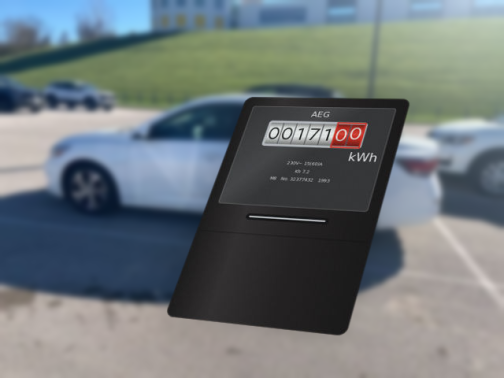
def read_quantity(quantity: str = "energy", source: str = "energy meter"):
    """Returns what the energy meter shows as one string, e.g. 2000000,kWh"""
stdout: 171.00,kWh
